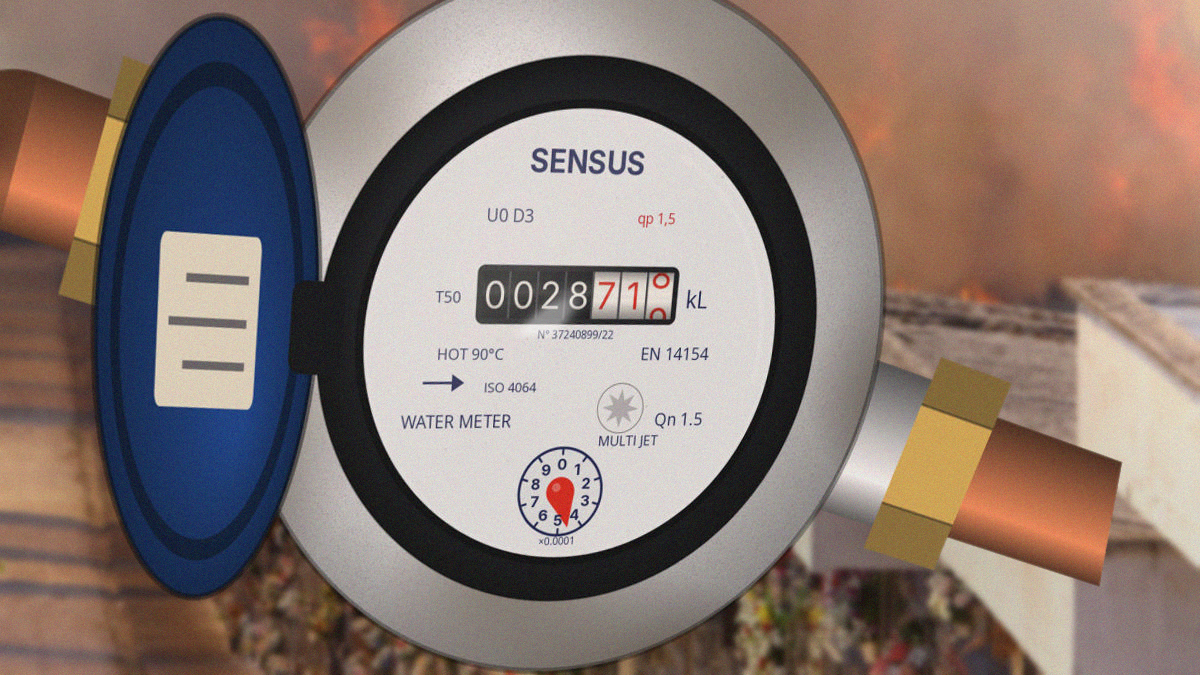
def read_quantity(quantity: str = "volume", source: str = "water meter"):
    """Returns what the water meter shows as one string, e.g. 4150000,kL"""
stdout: 28.7184,kL
